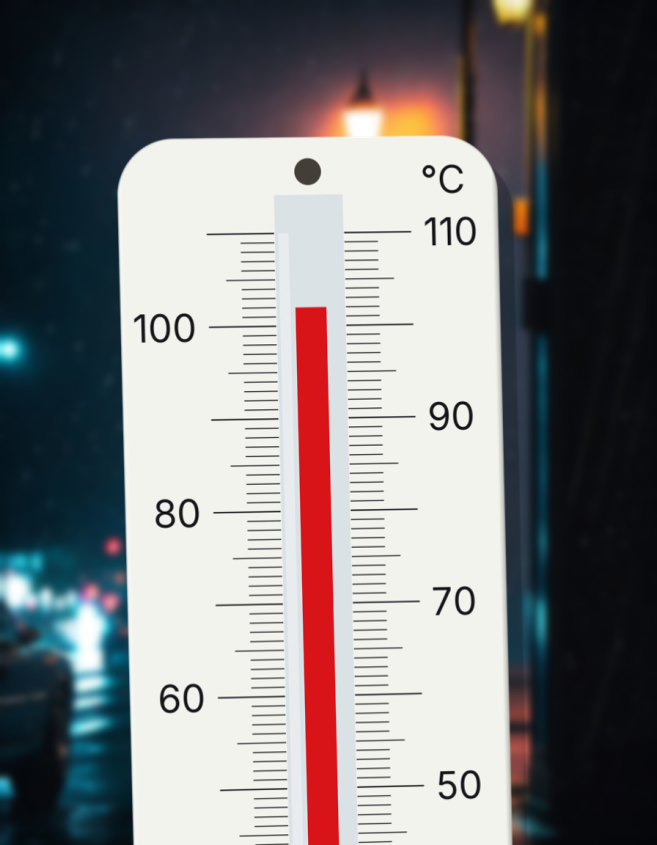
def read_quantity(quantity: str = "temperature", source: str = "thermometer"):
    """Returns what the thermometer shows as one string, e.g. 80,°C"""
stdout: 102,°C
